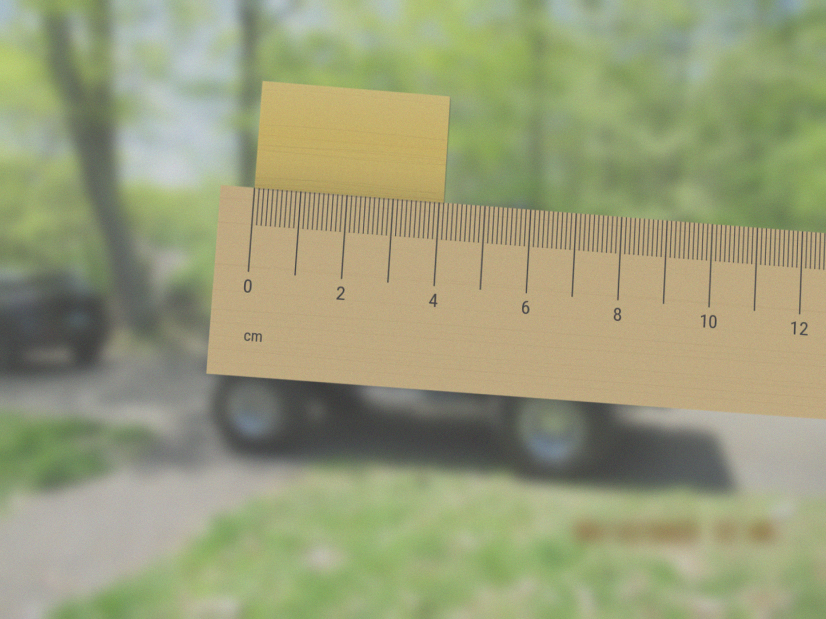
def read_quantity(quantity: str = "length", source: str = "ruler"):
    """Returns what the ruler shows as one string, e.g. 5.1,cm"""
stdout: 4.1,cm
